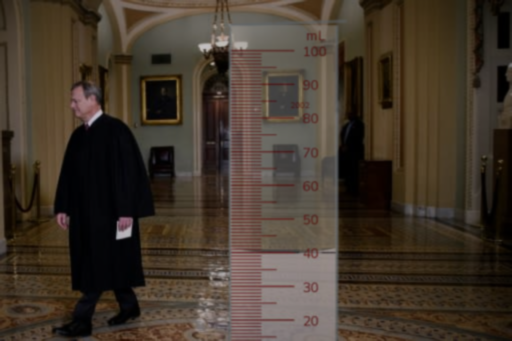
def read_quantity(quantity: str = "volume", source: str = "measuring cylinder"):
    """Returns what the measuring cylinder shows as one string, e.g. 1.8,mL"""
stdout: 40,mL
